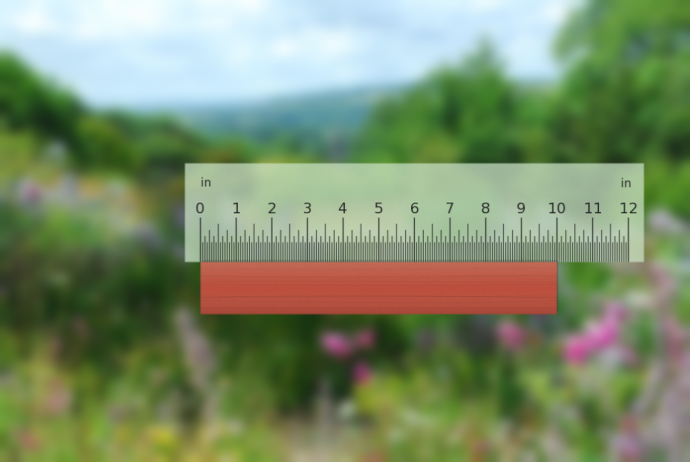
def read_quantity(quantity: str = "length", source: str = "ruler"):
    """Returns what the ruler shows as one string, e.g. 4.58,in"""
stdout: 10,in
